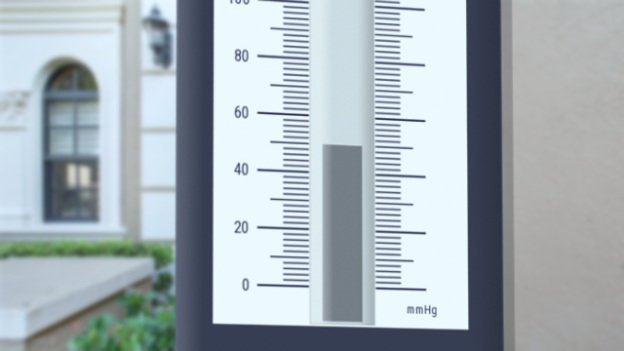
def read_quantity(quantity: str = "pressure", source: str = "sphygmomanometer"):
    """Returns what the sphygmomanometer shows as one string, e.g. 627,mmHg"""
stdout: 50,mmHg
